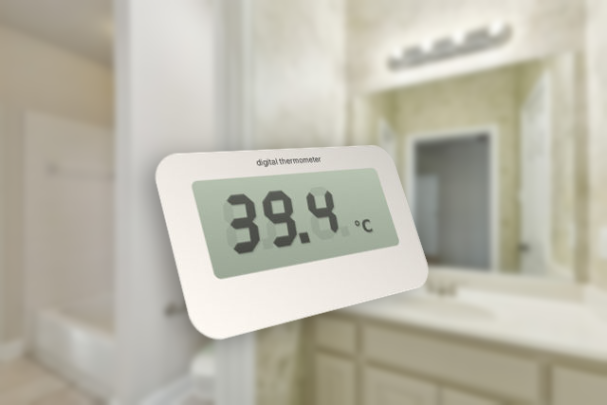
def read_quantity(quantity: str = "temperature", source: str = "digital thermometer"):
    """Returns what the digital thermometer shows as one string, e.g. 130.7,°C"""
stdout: 39.4,°C
